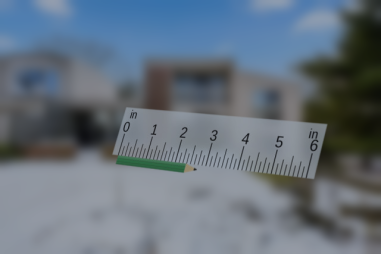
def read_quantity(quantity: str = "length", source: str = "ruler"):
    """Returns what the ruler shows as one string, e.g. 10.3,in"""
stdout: 2.75,in
